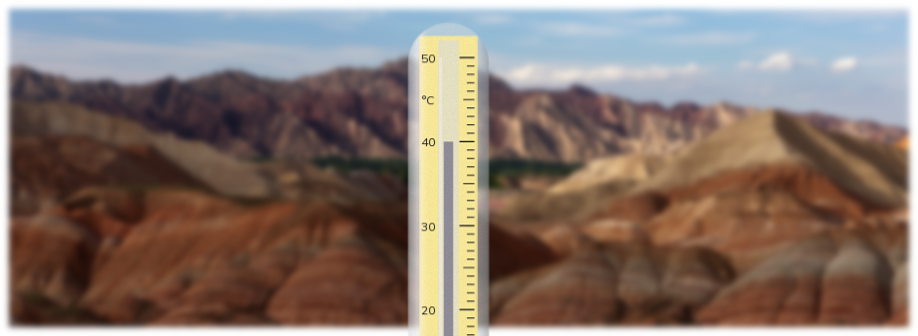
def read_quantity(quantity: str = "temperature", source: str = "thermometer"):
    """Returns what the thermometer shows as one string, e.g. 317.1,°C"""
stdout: 40,°C
